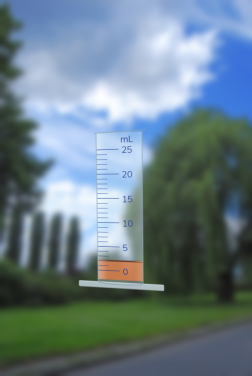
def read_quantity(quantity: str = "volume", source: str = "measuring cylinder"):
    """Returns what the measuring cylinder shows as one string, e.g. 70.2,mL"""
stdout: 2,mL
